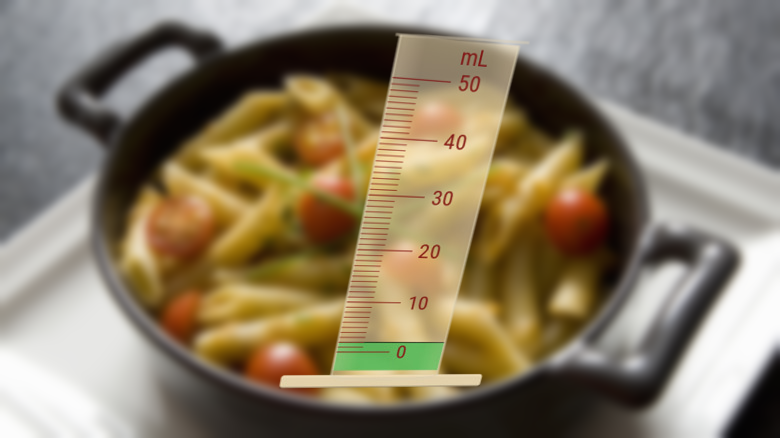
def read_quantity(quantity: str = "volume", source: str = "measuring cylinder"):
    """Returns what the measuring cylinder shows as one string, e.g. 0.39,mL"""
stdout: 2,mL
